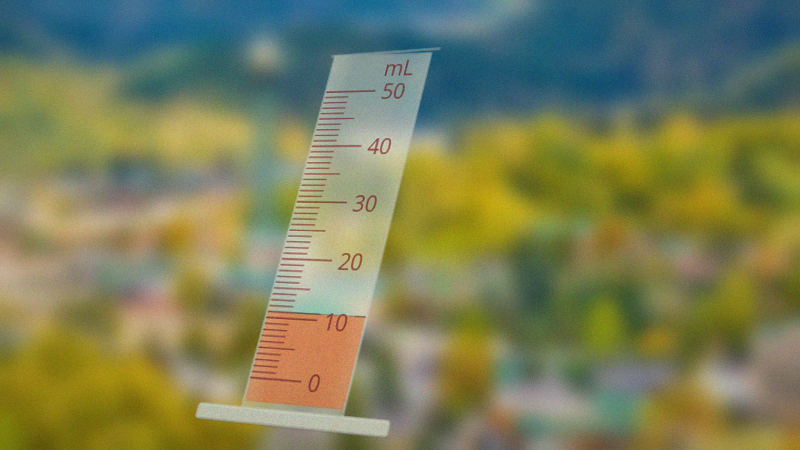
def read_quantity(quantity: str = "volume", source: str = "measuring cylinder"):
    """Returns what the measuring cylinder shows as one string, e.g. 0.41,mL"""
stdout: 11,mL
